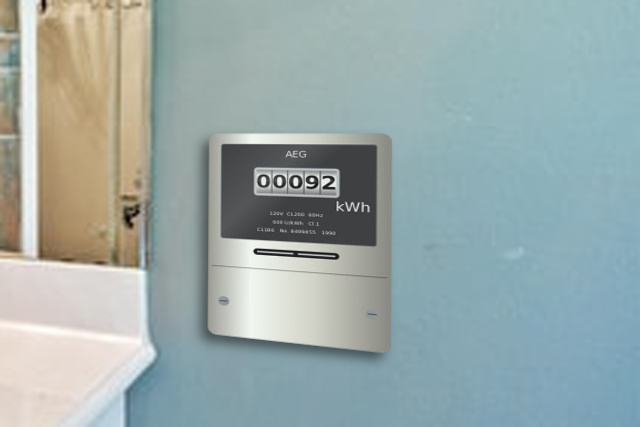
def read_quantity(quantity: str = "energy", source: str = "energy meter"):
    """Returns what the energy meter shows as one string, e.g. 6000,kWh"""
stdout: 92,kWh
